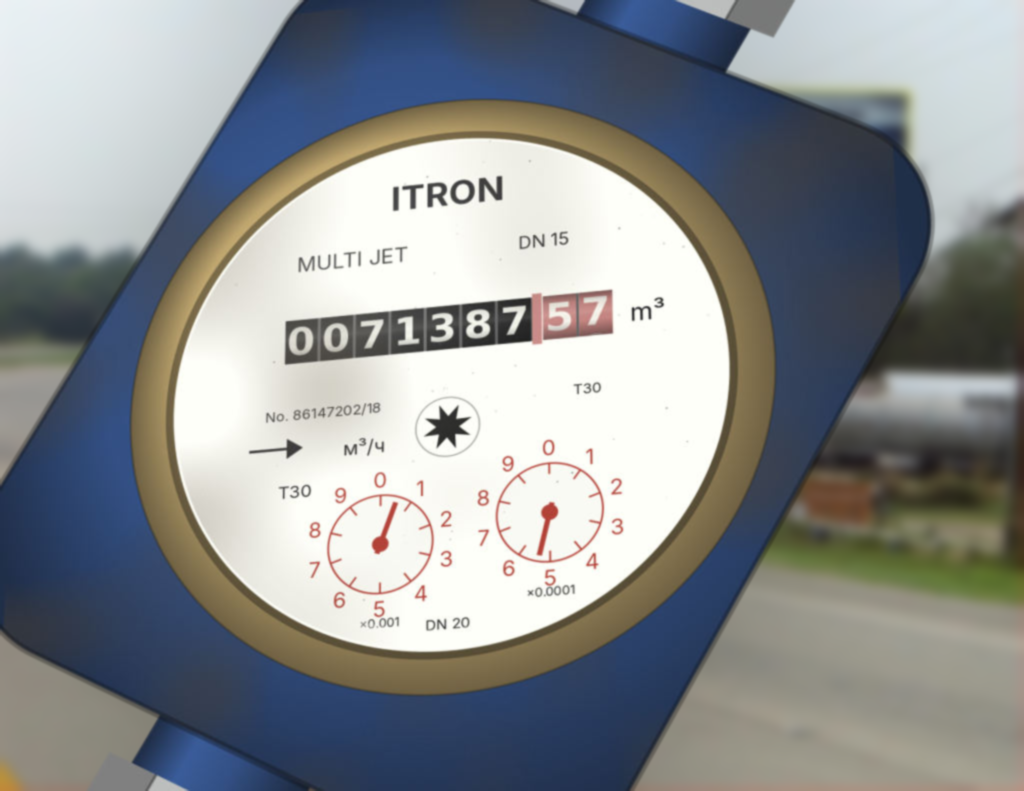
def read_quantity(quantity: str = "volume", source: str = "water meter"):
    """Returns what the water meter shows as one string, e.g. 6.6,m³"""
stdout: 71387.5705,m³
